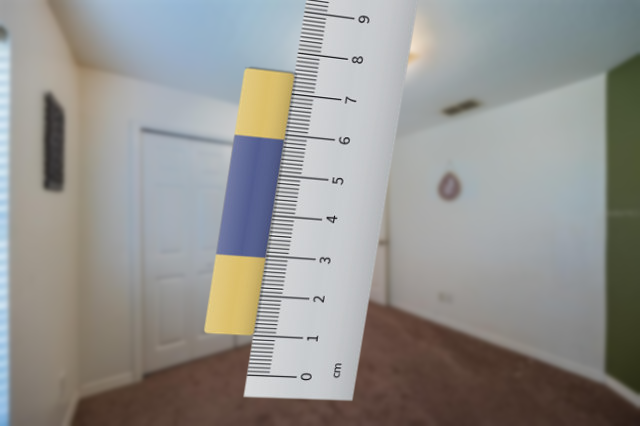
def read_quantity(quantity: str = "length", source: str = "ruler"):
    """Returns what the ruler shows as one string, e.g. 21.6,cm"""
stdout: 6.5,cm
